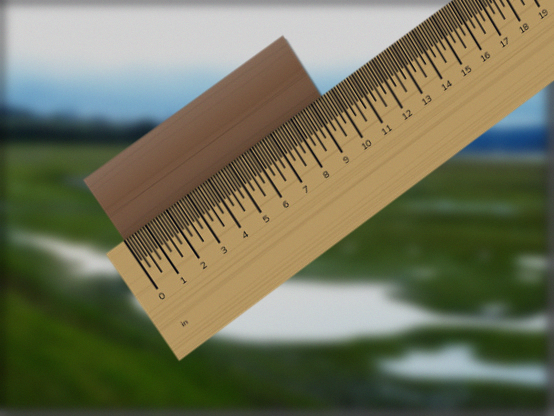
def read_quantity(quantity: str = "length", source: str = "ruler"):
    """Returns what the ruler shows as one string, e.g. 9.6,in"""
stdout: 9.5,in
